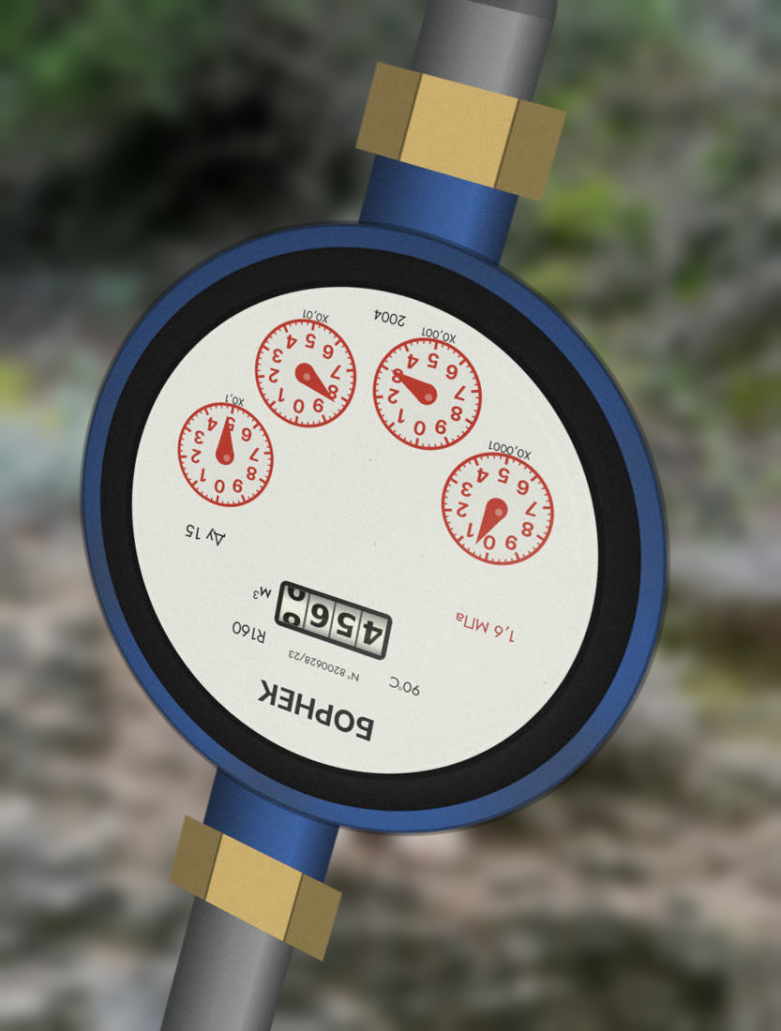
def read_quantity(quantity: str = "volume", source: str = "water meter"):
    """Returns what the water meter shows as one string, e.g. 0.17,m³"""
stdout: 4568.4830,m³
